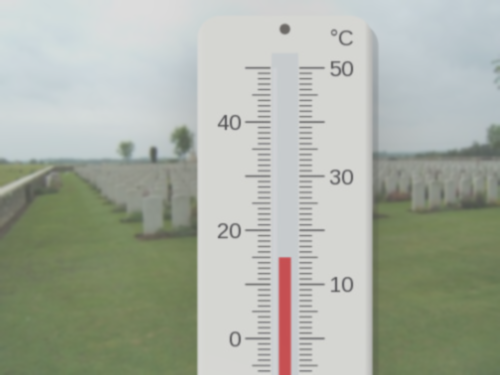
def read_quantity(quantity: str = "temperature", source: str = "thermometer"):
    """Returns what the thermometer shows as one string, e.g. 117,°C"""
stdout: 15,°C
